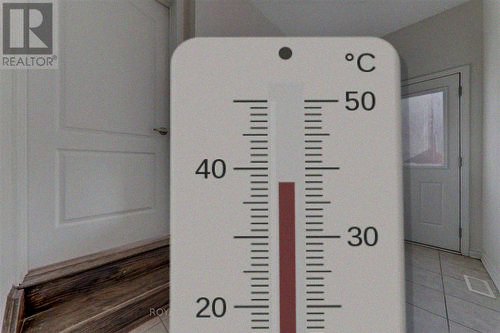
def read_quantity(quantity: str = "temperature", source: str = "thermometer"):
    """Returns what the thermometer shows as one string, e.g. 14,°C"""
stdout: 38,°C
